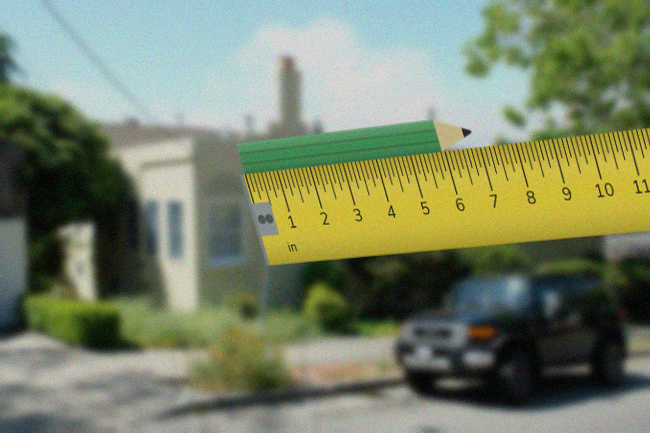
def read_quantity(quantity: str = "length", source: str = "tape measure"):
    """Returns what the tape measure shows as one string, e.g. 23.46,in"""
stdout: 6.875,in
